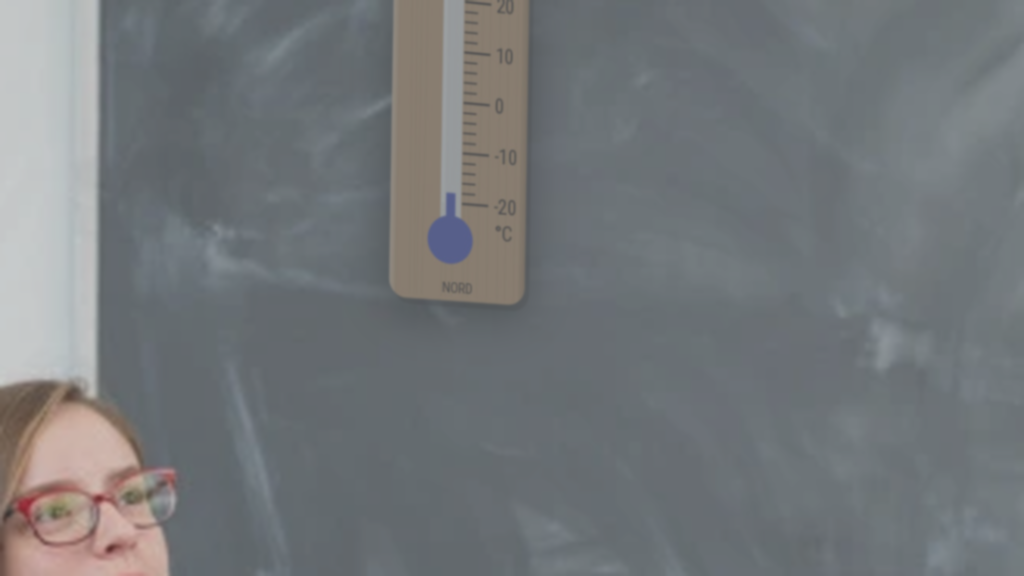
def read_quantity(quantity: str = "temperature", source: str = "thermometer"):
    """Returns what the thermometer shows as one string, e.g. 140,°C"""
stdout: -18,°C
